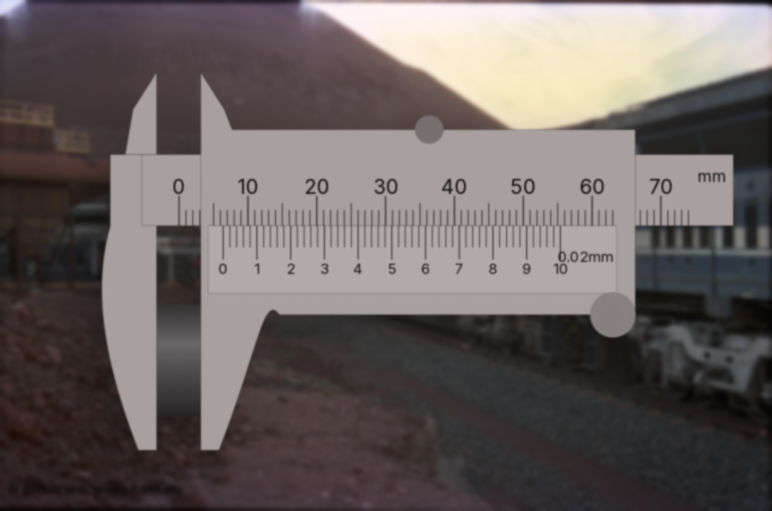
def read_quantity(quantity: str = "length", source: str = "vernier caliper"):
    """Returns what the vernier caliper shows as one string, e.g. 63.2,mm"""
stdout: 6.4,mm
